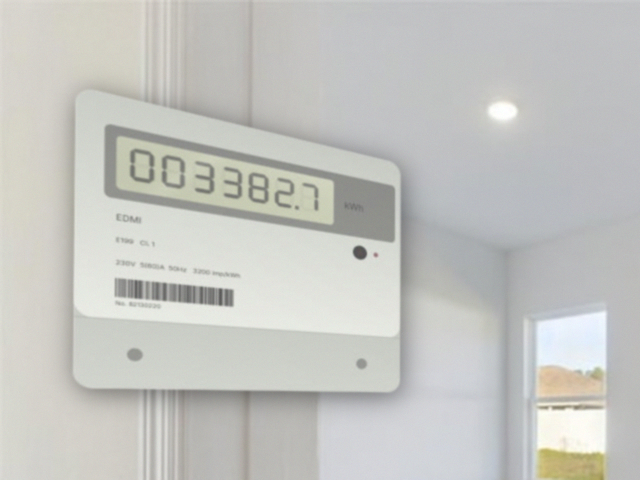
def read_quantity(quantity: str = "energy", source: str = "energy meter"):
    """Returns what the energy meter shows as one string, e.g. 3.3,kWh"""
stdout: 3382.7,kWh
